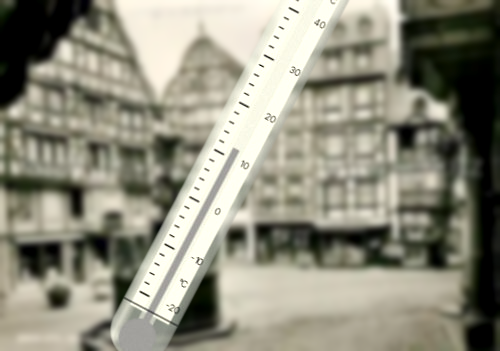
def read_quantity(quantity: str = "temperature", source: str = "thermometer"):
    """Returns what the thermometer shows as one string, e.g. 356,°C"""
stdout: 12,°C
